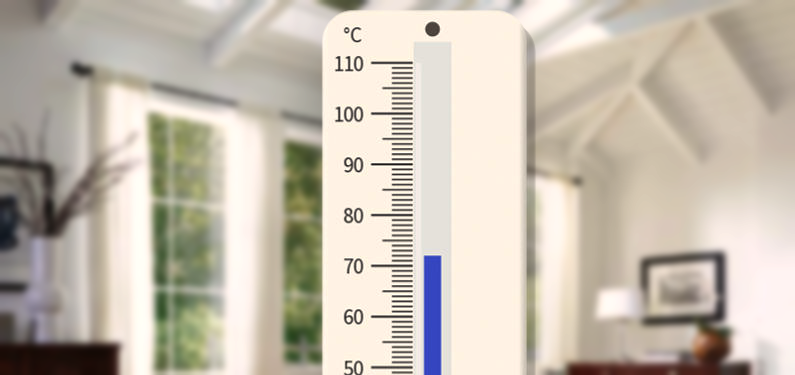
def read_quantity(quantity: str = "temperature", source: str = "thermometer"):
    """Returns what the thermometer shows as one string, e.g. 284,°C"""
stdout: 72,°C
